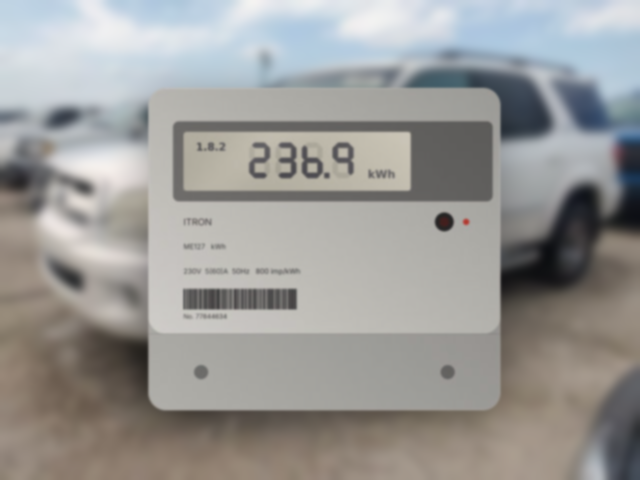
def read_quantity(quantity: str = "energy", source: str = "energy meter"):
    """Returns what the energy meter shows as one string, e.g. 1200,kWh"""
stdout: 236.9,kWh
